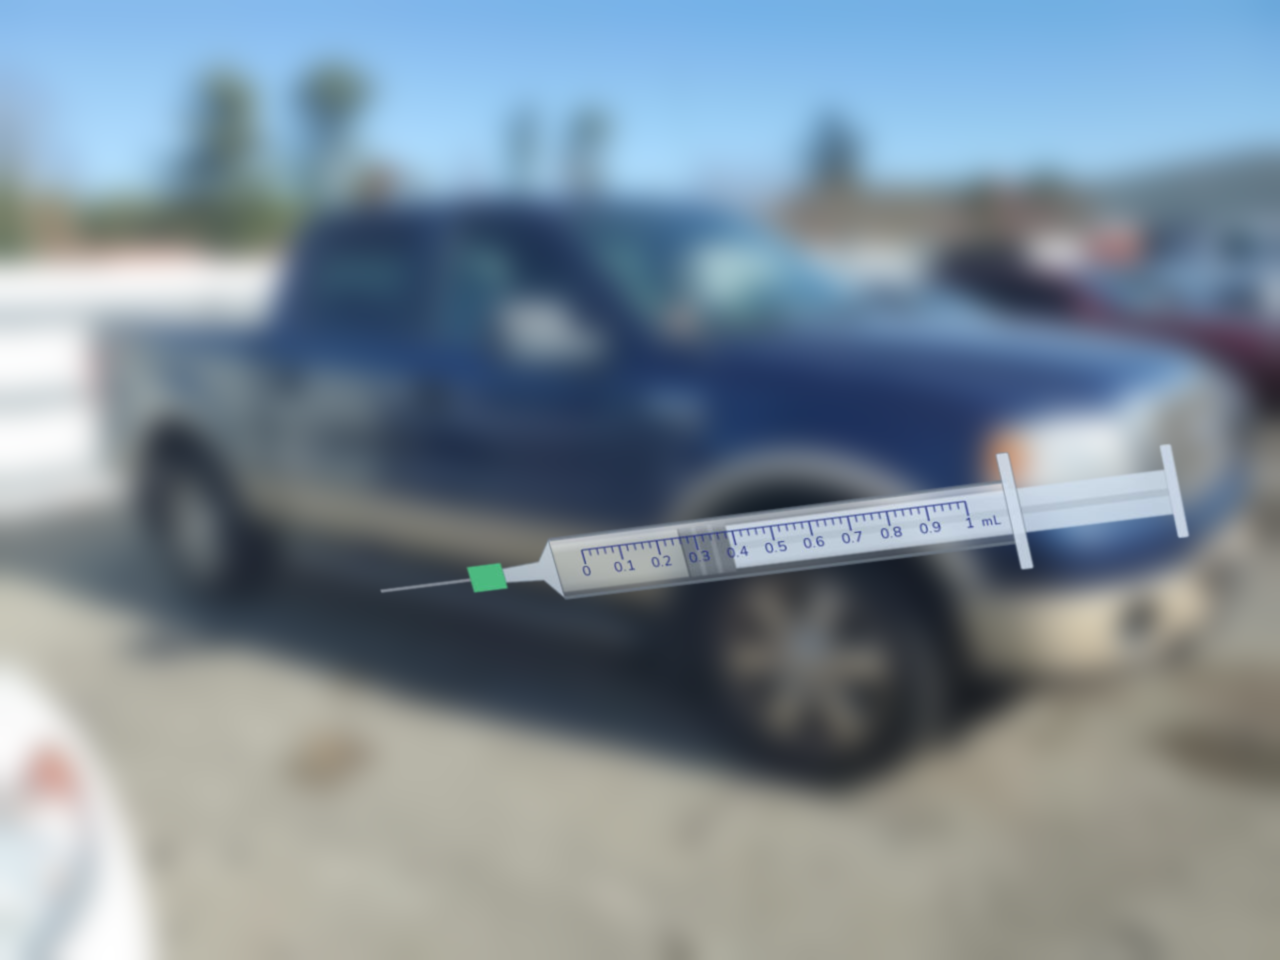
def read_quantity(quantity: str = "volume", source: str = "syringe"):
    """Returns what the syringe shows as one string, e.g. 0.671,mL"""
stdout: 0.26,mL
